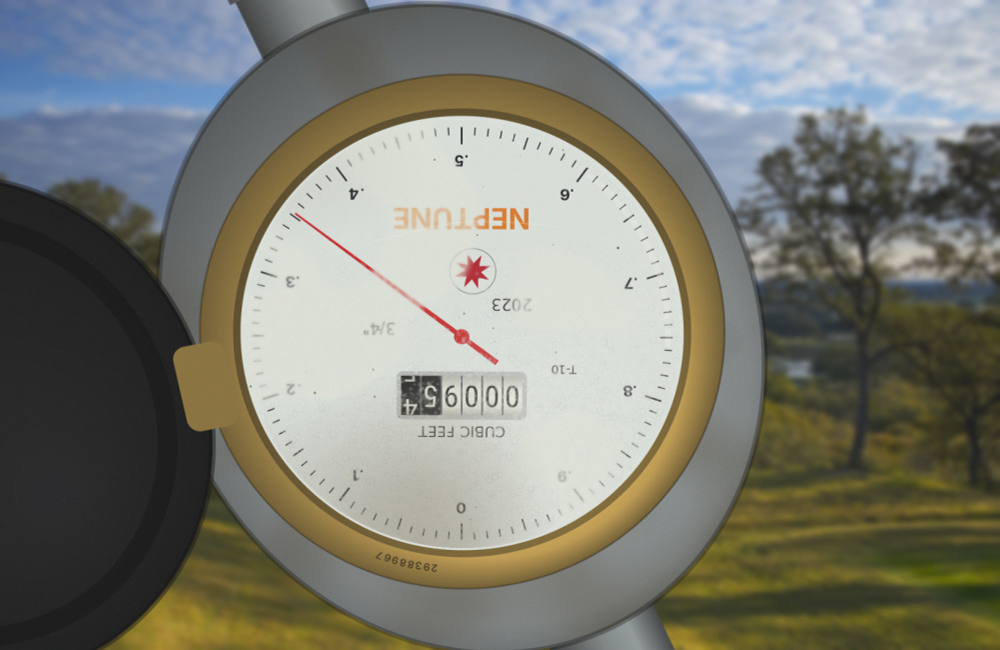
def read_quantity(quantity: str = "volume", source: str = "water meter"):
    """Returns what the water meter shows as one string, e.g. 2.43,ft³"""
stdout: 954.35,ft³
